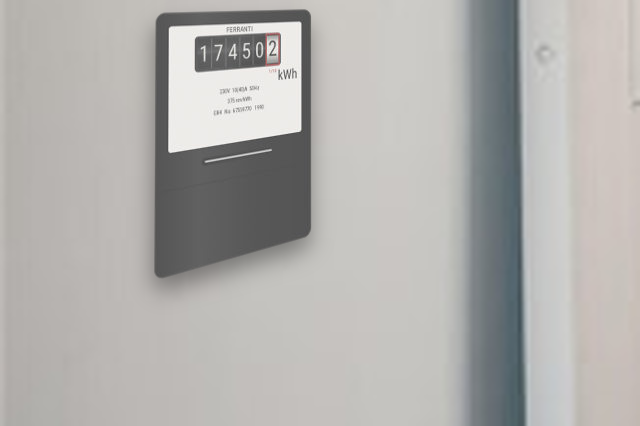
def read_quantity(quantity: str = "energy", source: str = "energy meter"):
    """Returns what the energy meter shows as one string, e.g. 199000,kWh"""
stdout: 17450.2,kWh
